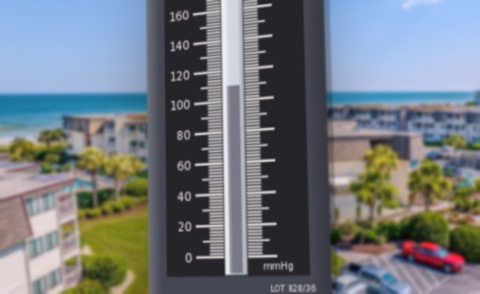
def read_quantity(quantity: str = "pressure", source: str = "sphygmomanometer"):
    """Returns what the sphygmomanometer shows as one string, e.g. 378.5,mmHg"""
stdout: 110,mmHg
